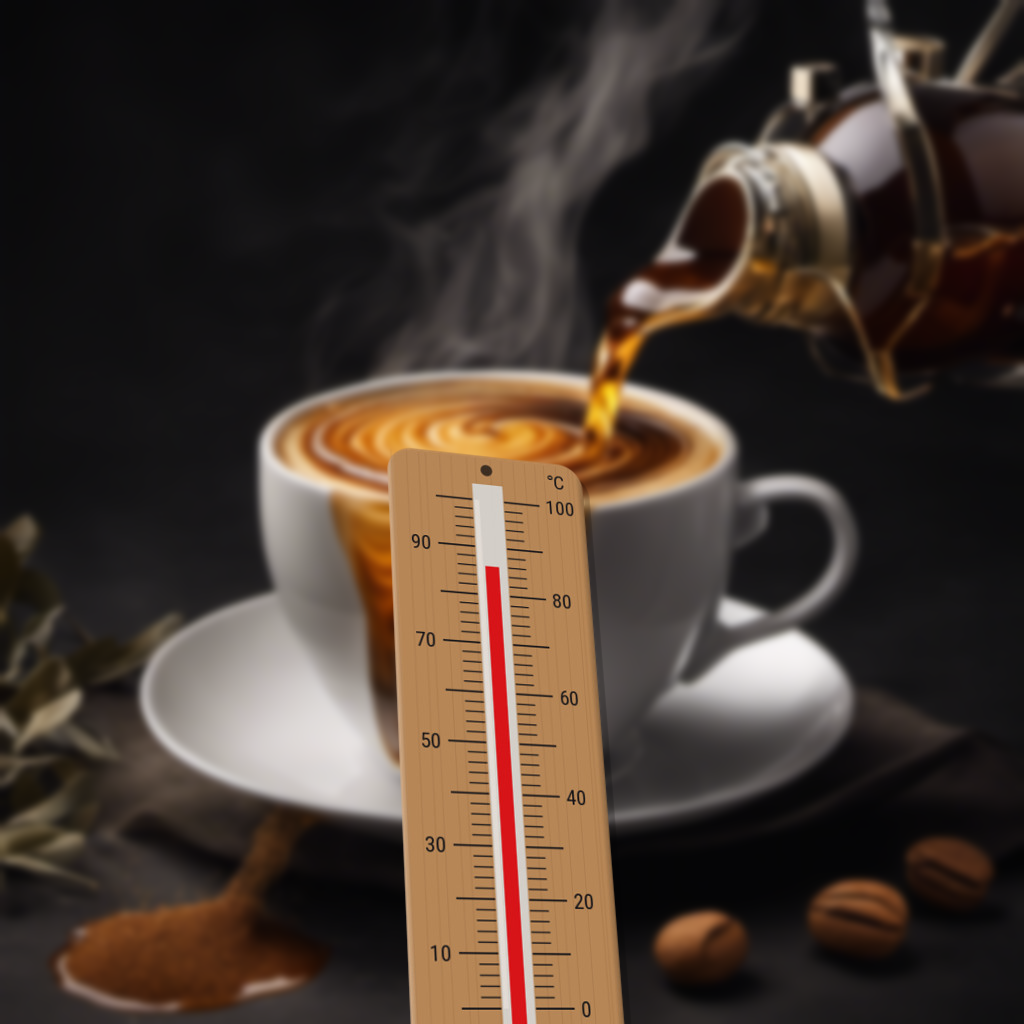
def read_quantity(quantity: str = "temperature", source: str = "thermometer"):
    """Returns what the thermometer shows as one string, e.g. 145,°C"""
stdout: 86,°C
